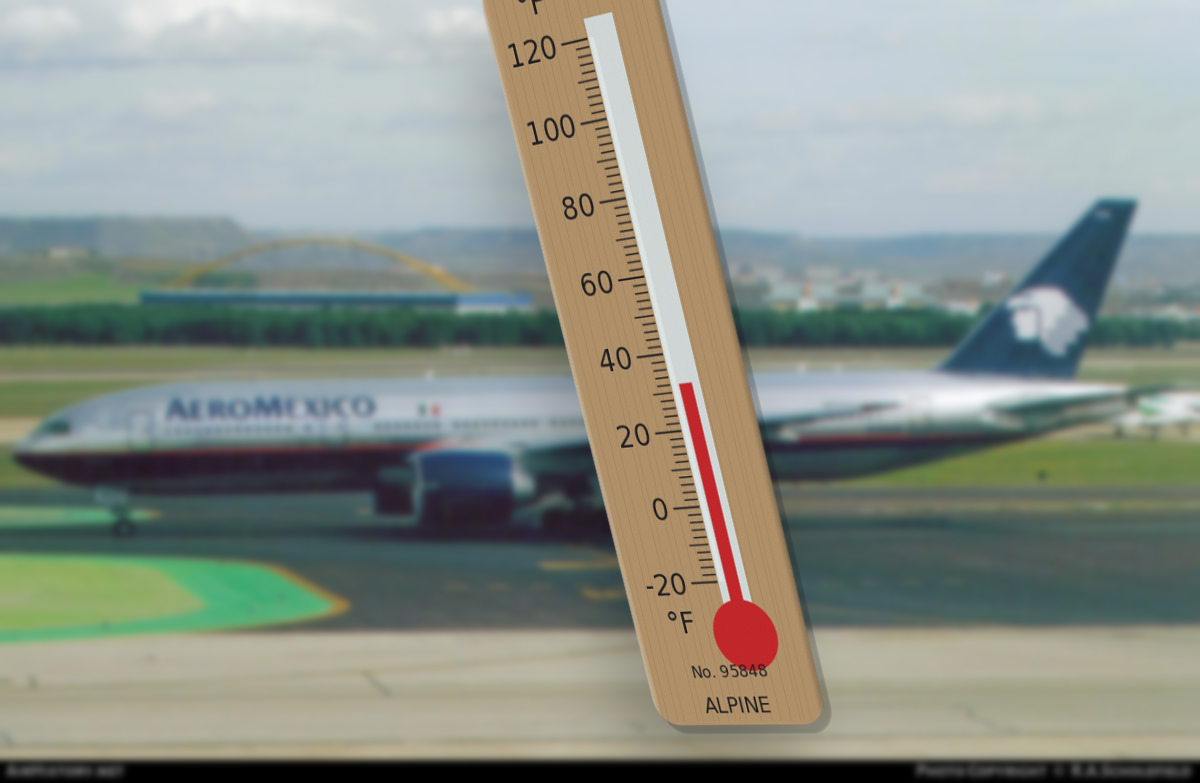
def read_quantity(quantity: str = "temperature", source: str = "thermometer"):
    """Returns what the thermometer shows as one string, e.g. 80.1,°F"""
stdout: 32,°F
